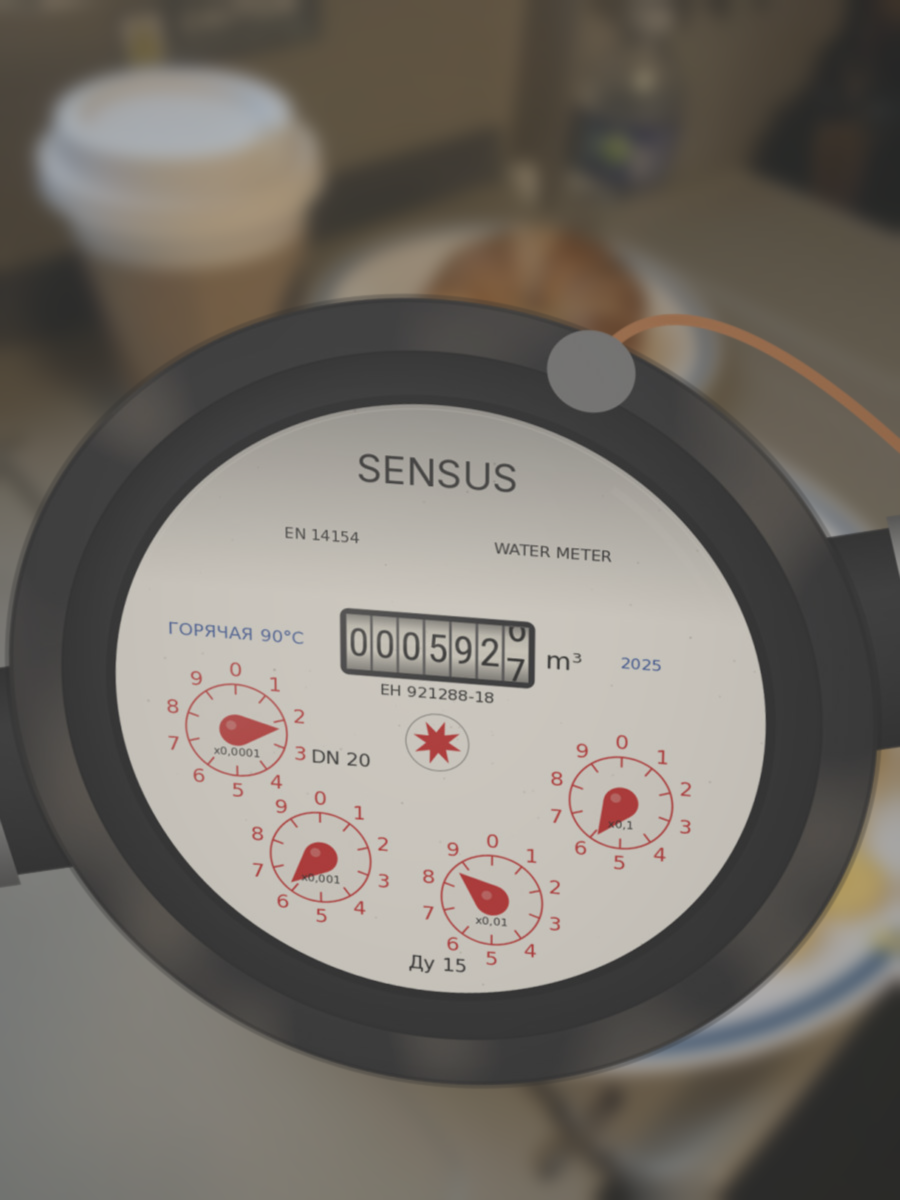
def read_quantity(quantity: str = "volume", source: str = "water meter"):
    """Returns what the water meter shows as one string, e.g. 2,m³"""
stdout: 5926.5862,m³
